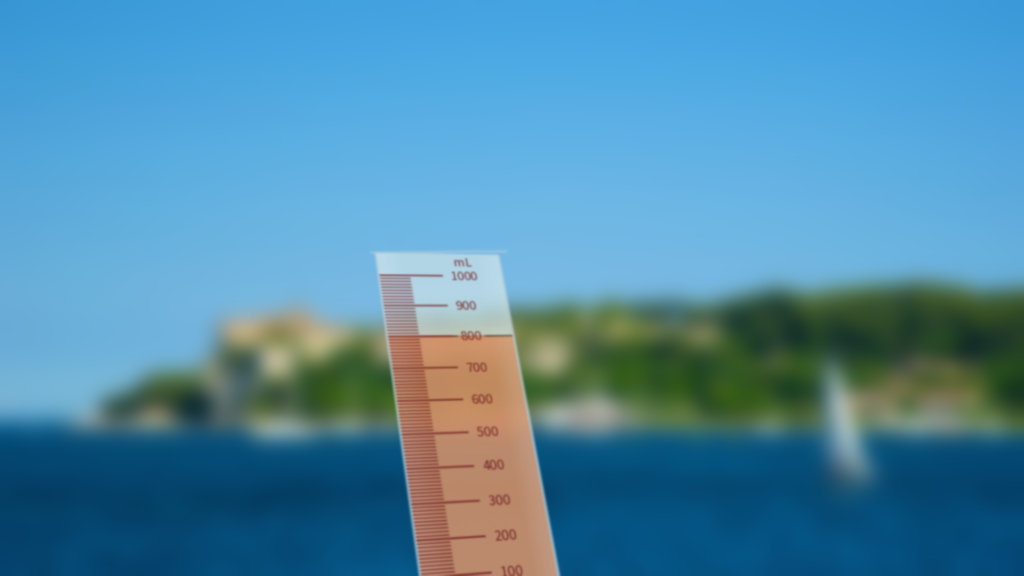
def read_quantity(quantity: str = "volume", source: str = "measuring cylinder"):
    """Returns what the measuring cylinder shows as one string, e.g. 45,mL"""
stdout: 800,mL
